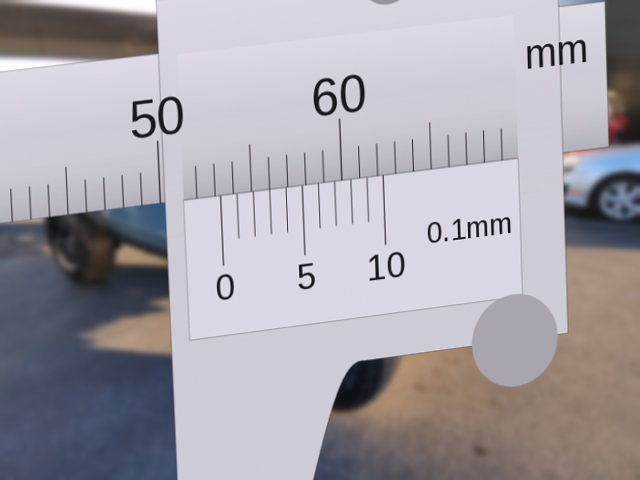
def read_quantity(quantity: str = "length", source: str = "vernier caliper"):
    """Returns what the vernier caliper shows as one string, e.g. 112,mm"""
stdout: 53.3,mm
